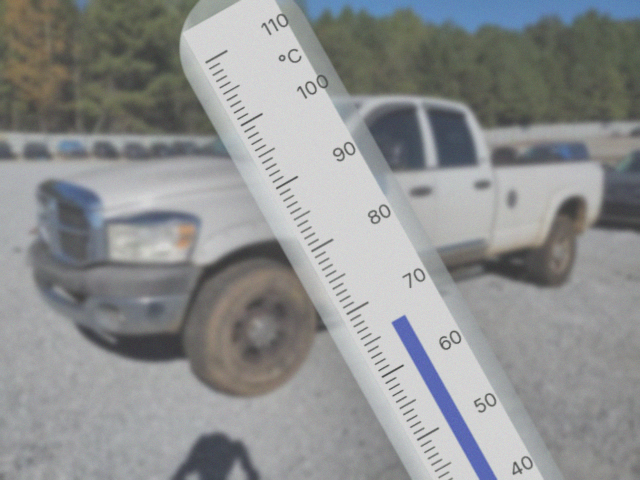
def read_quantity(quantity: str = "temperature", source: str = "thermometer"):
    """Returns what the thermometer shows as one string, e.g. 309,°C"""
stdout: 66,°C
